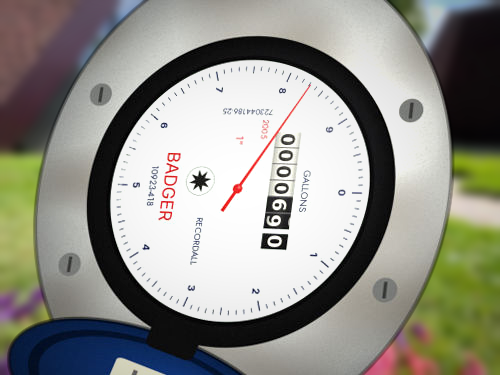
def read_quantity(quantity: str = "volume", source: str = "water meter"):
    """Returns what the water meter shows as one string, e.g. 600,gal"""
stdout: 688.3,gal
